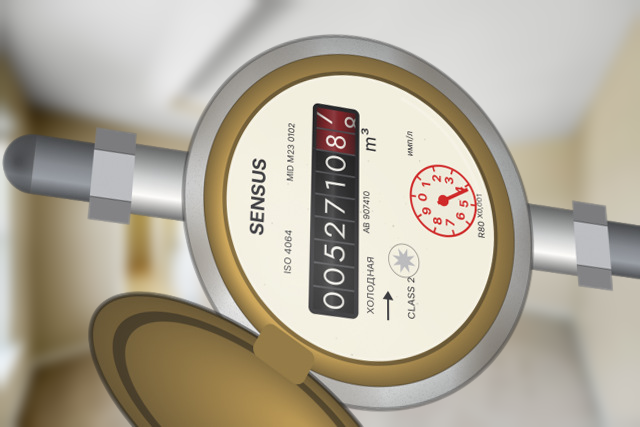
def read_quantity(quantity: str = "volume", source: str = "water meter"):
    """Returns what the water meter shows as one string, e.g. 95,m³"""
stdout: 52710.874,m³
